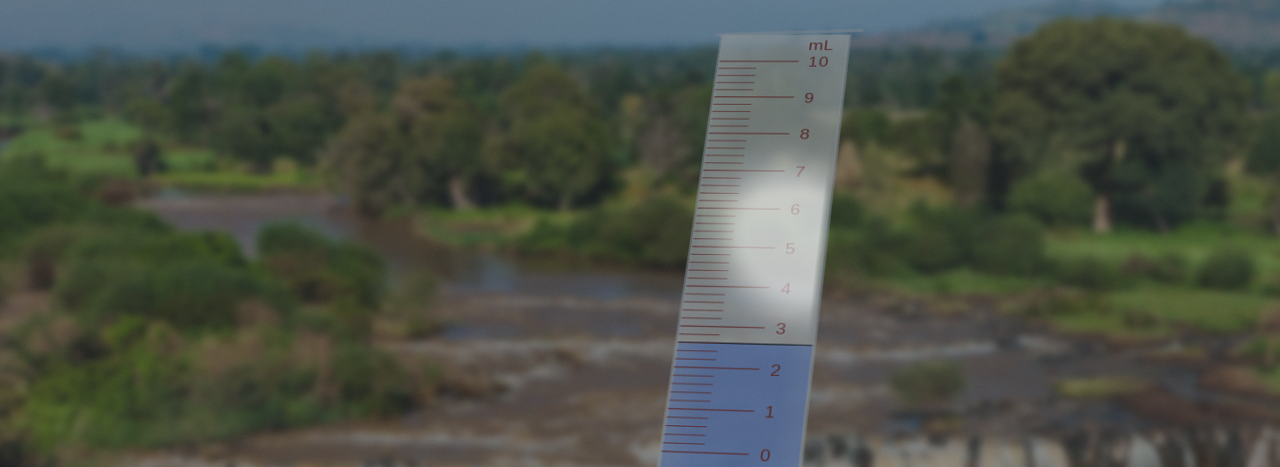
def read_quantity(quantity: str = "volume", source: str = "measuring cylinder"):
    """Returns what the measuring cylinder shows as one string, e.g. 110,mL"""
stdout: 2.6,mL
